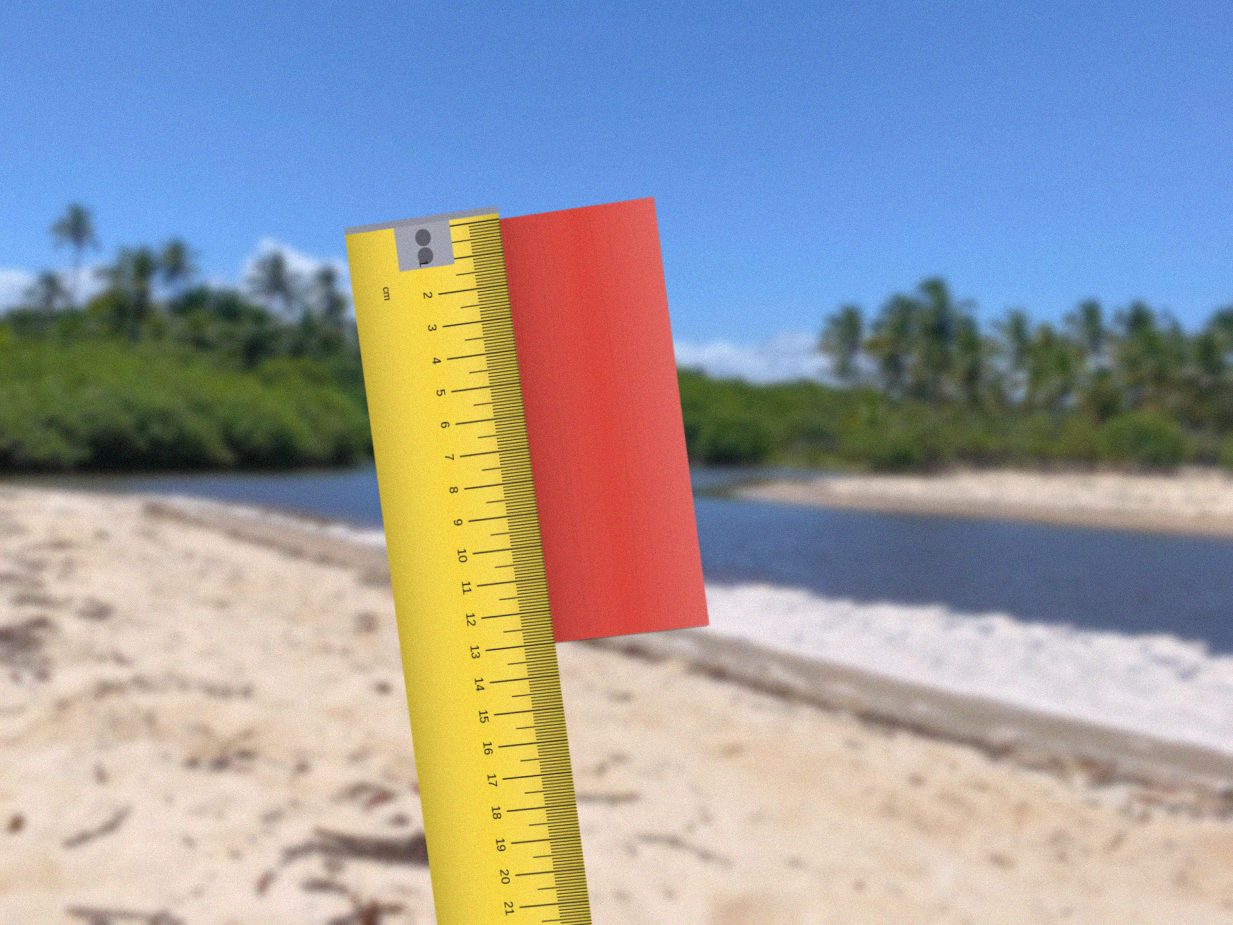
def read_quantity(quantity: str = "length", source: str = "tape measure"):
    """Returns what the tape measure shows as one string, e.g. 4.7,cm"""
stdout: 13,cm
